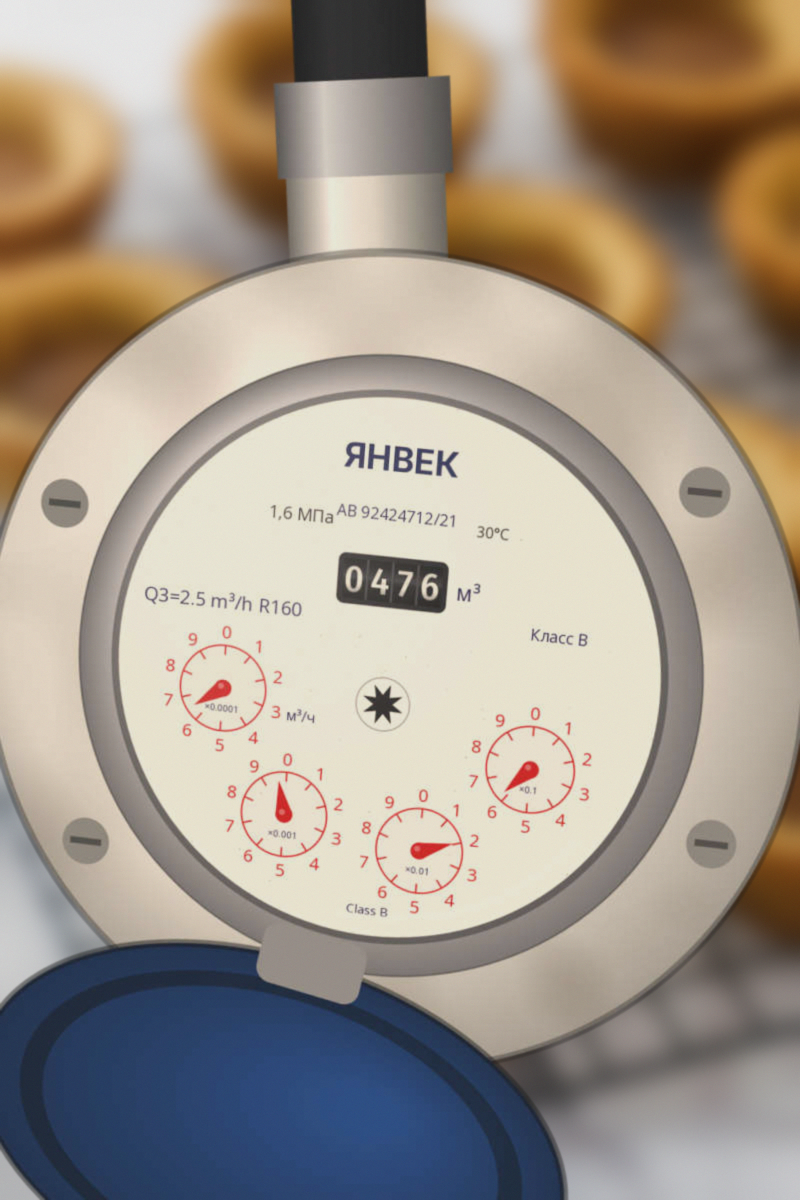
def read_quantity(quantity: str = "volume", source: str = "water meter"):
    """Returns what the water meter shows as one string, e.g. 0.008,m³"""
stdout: 476.6196,m³
